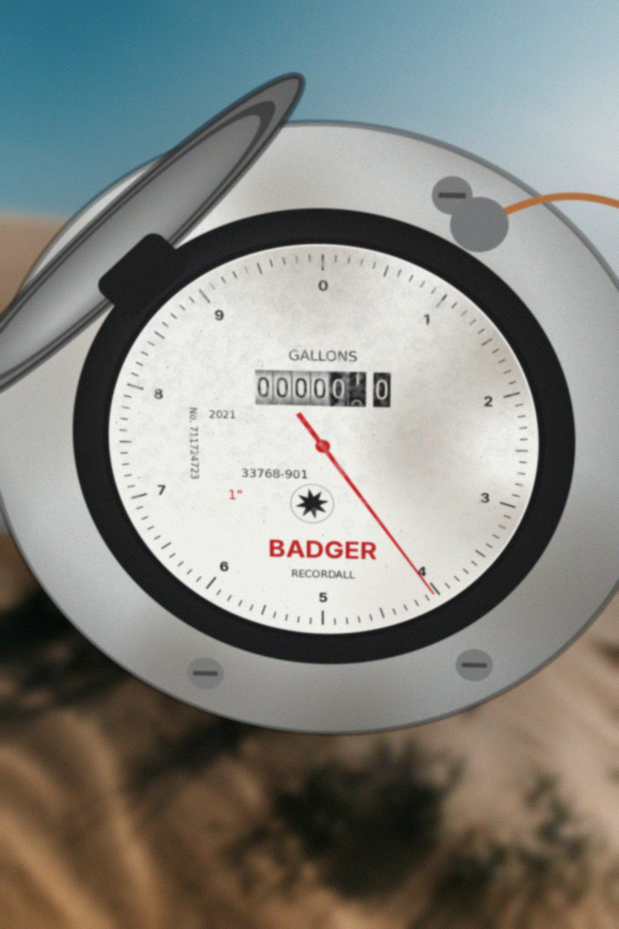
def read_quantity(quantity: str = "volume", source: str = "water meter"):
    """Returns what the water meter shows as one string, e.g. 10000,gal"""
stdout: 14.0,gal
